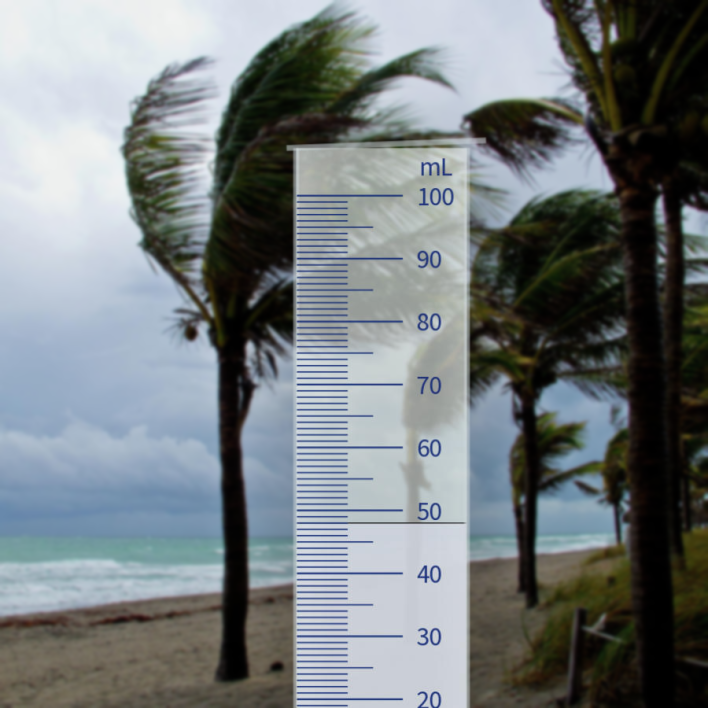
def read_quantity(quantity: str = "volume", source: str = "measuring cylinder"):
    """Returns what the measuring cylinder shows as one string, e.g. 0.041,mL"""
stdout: 48,mL
